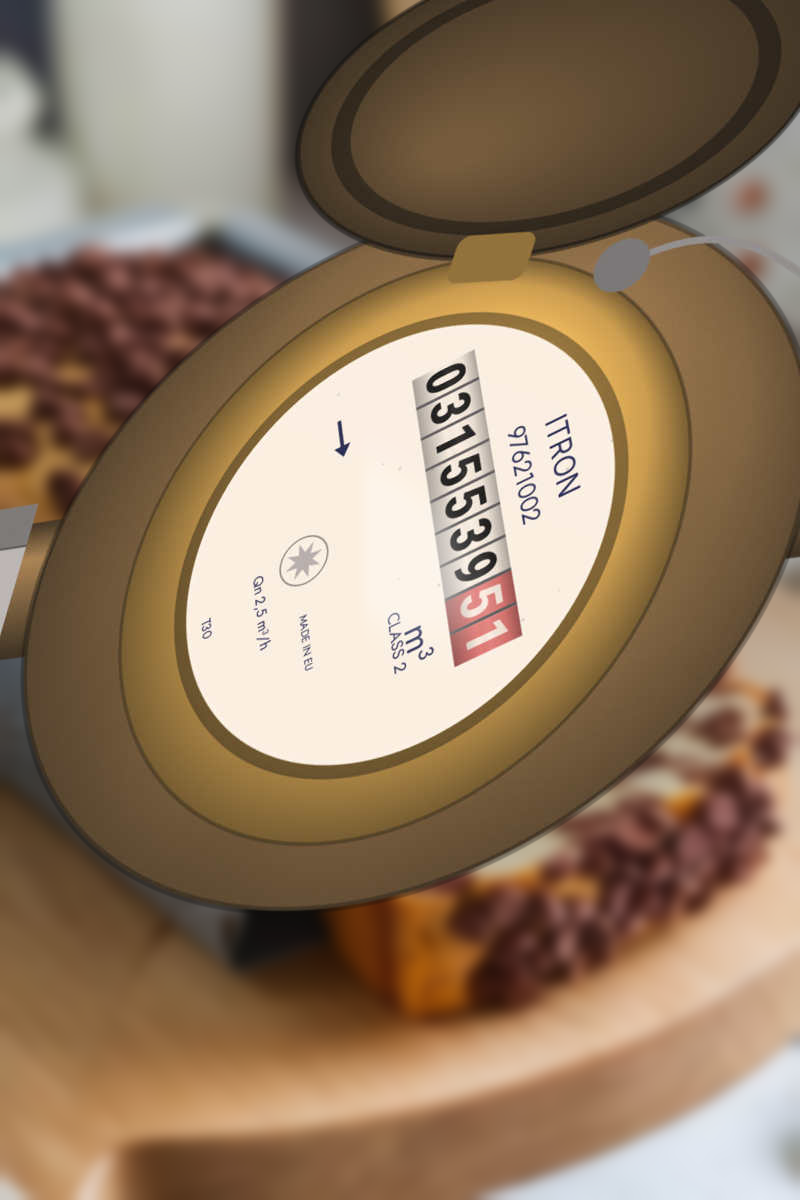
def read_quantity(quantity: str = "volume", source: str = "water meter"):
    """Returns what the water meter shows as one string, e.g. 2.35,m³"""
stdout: 315539.51,m³
